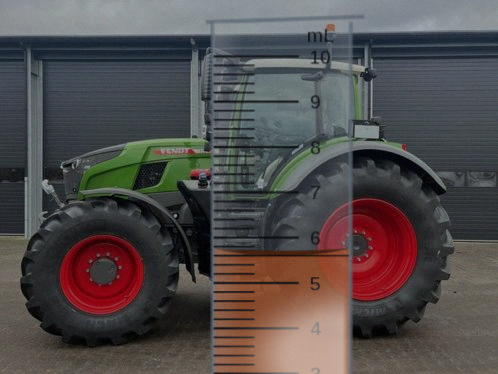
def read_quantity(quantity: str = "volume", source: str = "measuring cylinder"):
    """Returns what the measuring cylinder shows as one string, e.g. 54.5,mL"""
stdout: 5.6,mL
